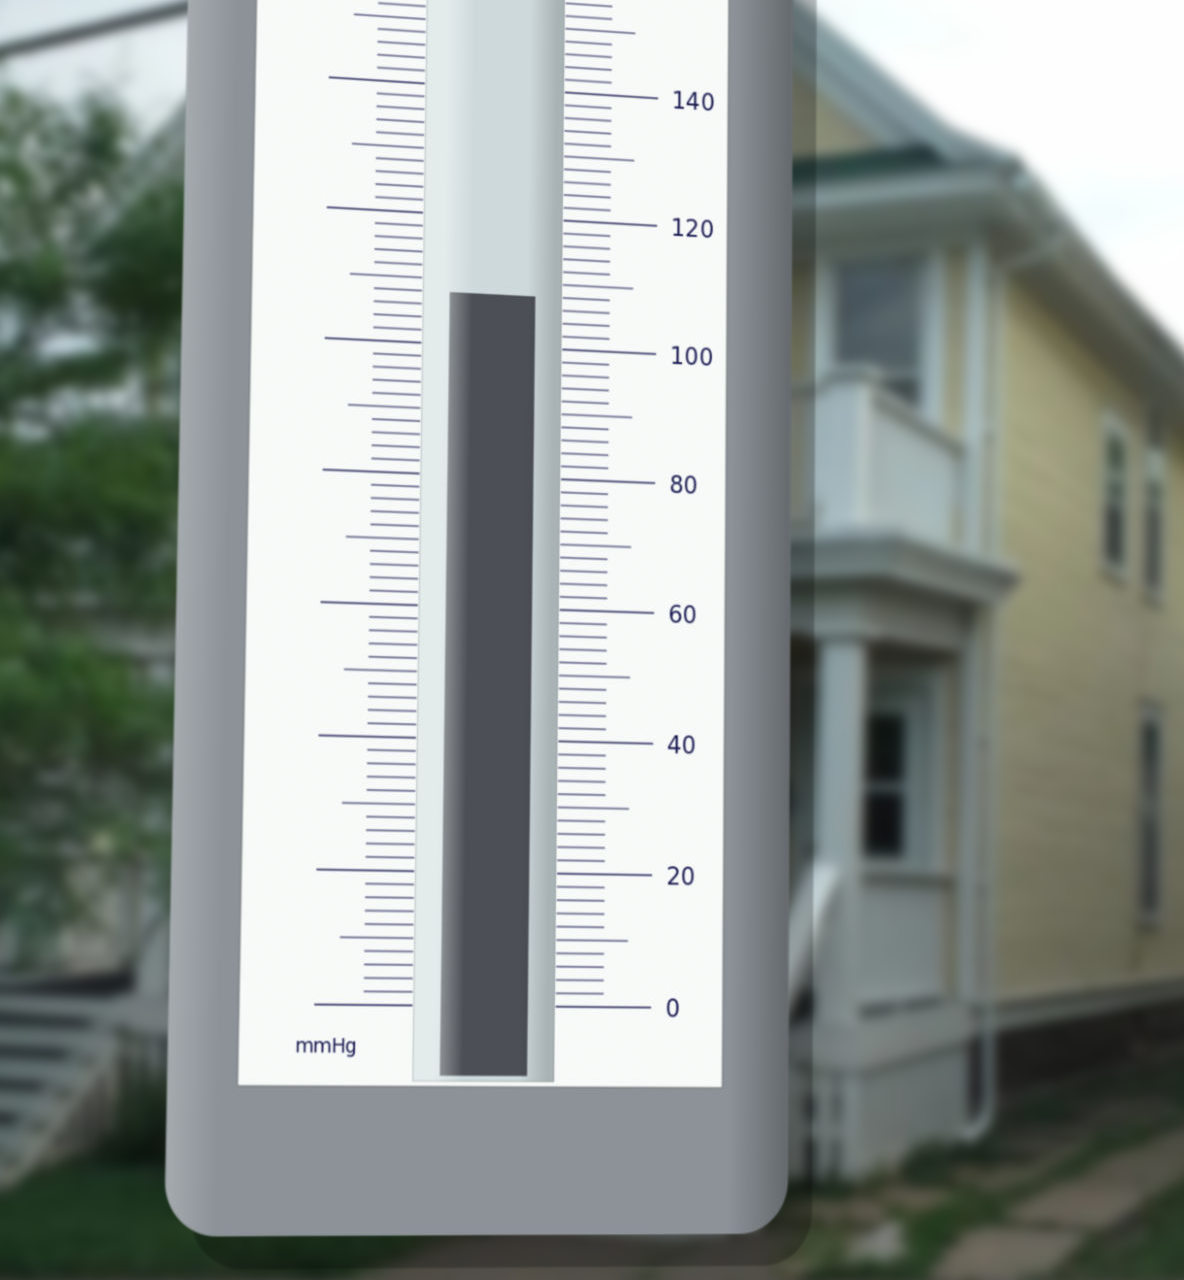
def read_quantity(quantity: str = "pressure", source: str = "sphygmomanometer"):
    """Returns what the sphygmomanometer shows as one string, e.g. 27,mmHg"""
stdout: 108,mmHg
